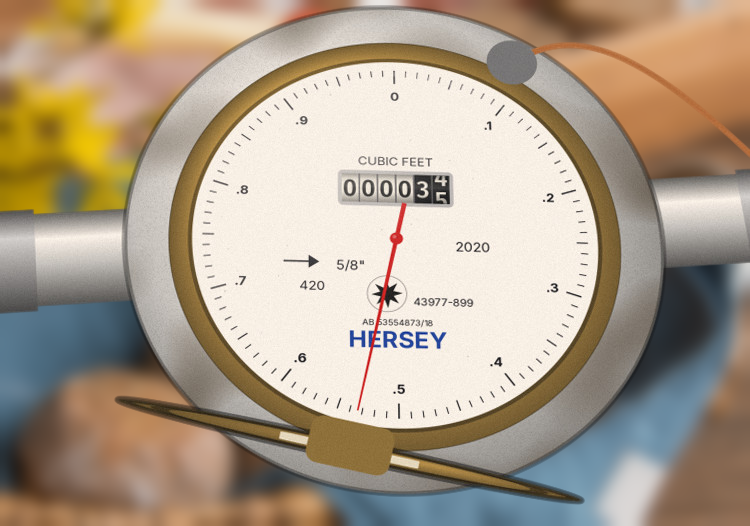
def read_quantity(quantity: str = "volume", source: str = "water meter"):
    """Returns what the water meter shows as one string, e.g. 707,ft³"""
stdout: 34.53,ft³
